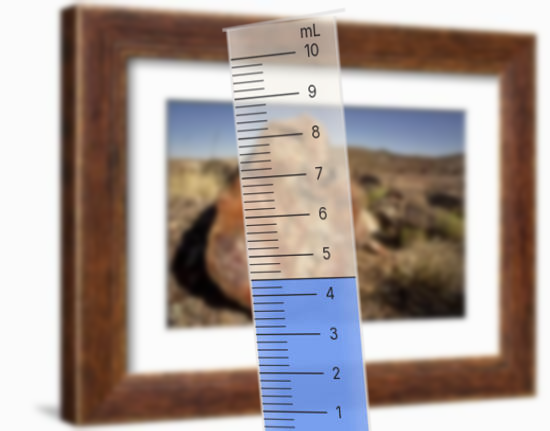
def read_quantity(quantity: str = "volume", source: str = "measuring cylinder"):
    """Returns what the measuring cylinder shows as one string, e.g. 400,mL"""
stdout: 4.4,mL
